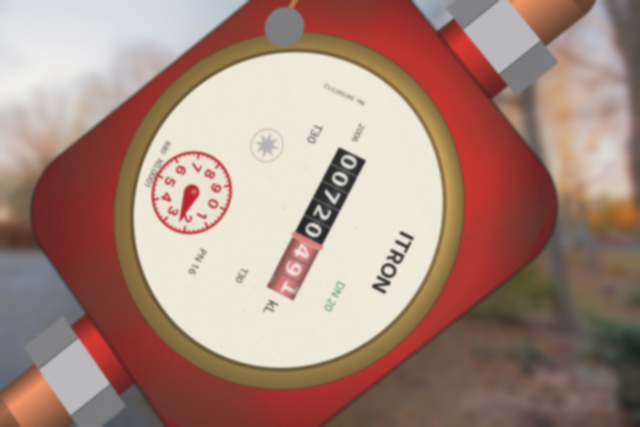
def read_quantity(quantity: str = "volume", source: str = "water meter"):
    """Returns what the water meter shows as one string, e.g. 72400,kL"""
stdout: 720.4912,kL
